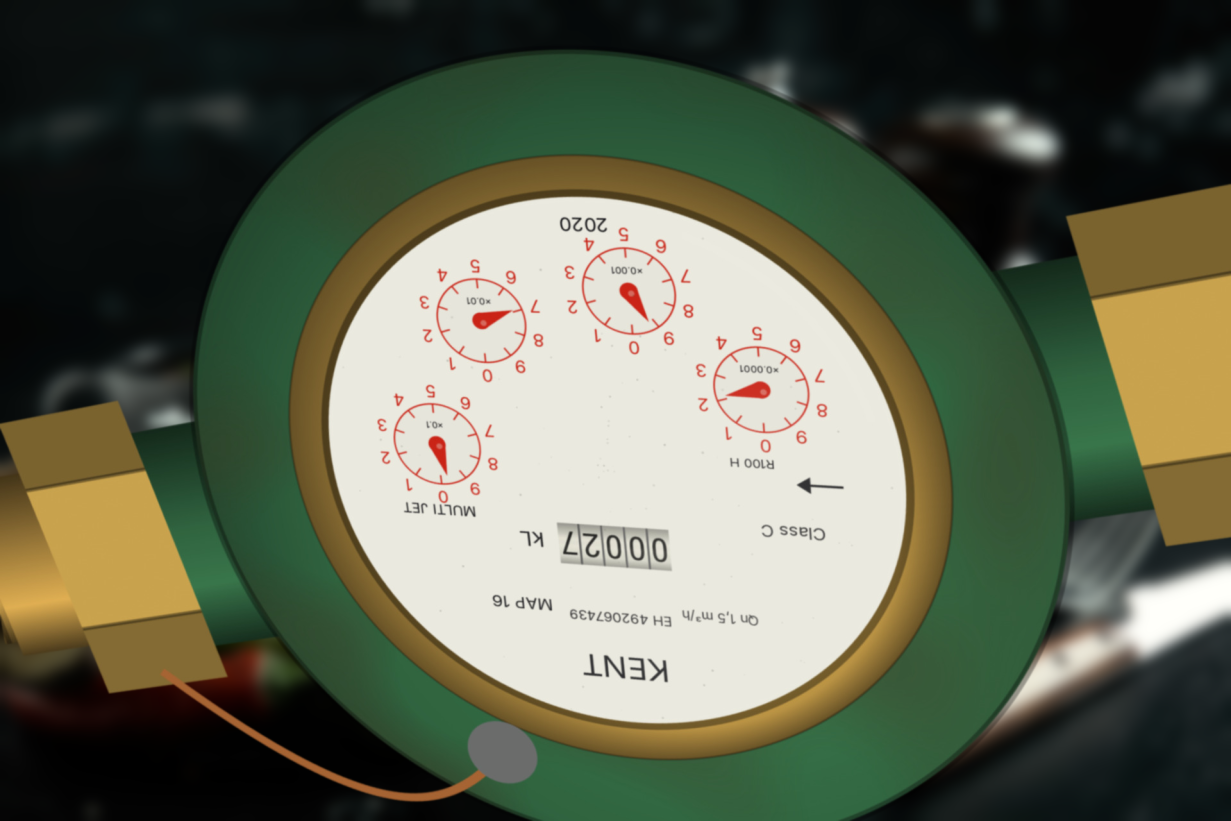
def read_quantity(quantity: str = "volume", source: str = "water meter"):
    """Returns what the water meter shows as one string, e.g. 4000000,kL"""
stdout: 26.9692,kL
